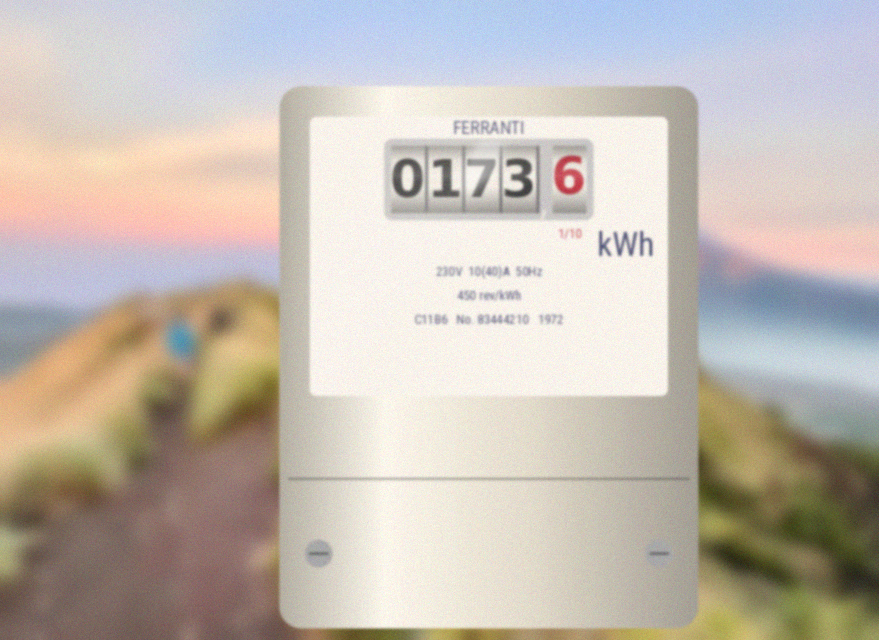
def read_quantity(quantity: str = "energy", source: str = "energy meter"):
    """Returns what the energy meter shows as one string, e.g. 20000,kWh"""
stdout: 173.6,kWh
